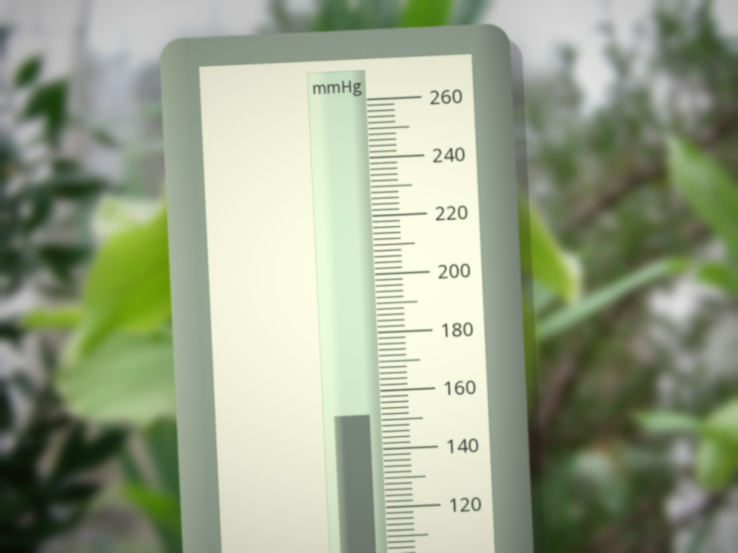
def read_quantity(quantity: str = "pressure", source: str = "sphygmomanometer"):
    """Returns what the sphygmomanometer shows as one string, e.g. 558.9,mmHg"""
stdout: 152,mmHg
